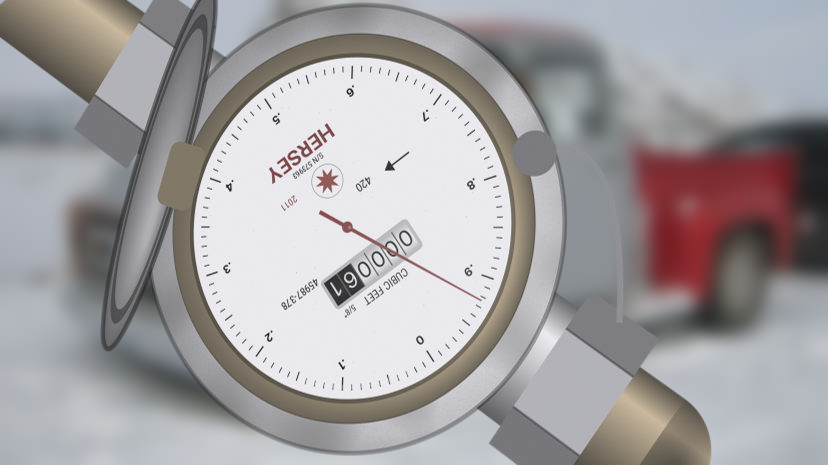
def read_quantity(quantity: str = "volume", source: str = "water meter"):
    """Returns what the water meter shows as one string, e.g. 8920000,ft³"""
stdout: 60.92,ft³
